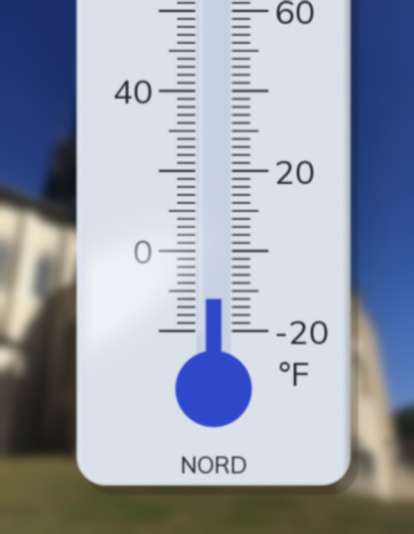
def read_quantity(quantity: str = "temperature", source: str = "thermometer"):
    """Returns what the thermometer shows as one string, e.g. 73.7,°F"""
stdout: -12,°F
